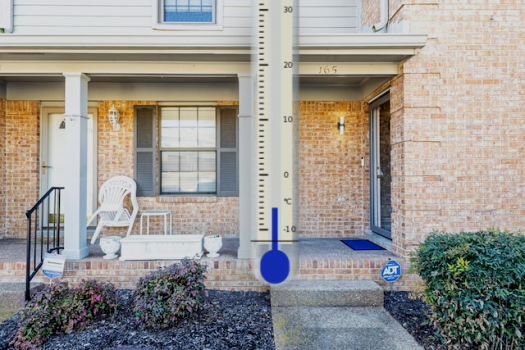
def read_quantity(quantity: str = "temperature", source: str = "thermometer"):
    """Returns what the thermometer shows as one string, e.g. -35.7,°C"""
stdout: -6,°C
